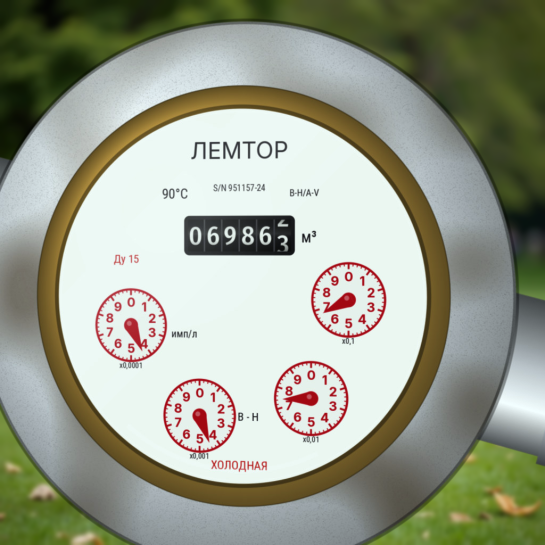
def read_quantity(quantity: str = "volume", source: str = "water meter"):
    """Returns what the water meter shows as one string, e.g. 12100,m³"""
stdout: 69862.6744,m³
